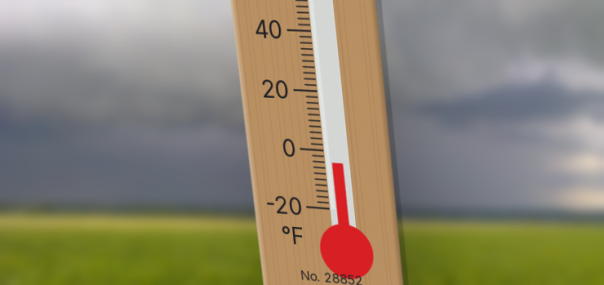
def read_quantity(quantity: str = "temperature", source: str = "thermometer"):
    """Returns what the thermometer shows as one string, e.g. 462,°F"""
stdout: -4,°F
